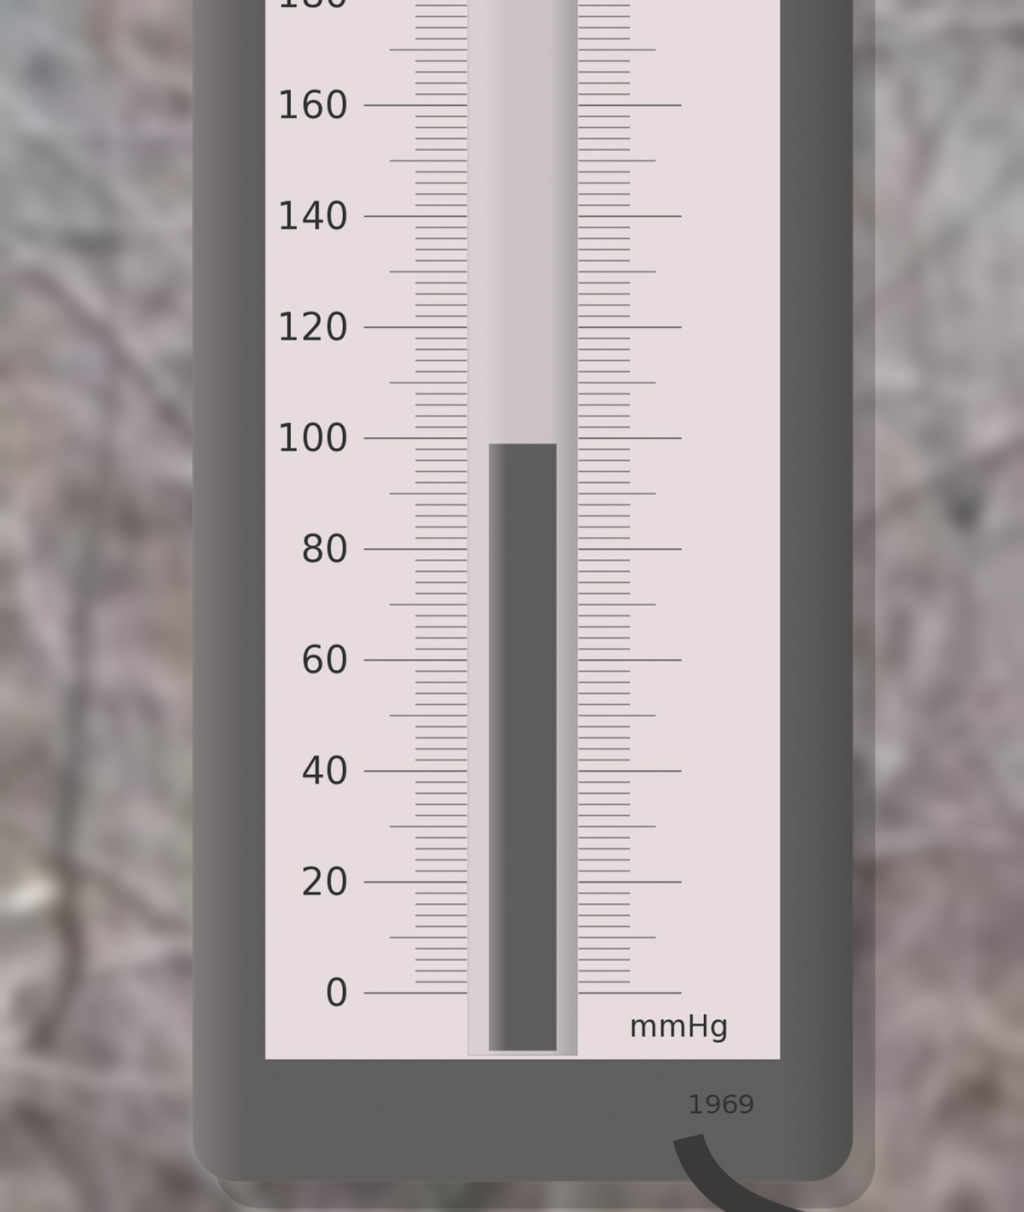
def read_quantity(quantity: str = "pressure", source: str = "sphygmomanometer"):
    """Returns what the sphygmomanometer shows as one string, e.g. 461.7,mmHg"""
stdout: 99,mmHg
